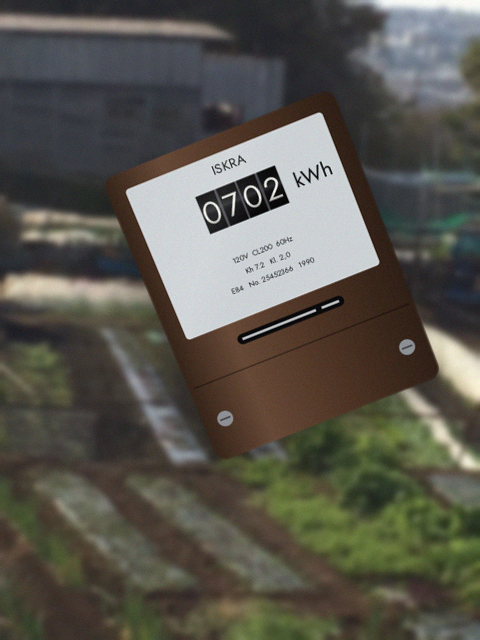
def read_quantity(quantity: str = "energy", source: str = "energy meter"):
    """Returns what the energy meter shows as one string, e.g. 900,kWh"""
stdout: 702,kWh
